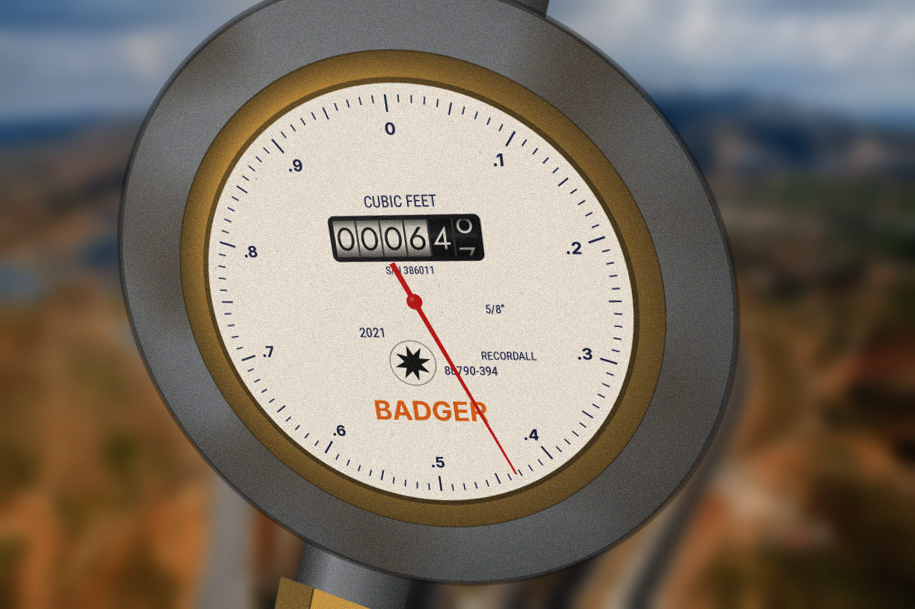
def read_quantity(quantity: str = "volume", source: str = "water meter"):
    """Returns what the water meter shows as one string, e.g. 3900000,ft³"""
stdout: 646.43,ft³
